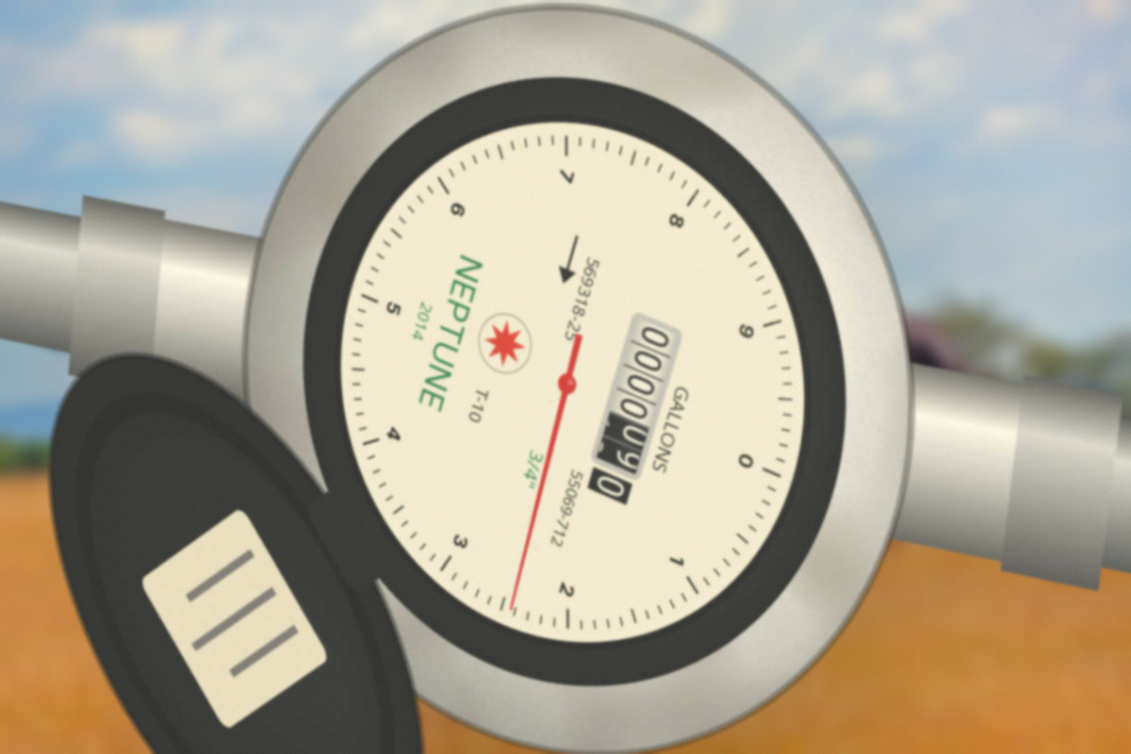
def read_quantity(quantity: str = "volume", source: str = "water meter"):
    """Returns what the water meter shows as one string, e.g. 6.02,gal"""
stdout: 92.4,gal
